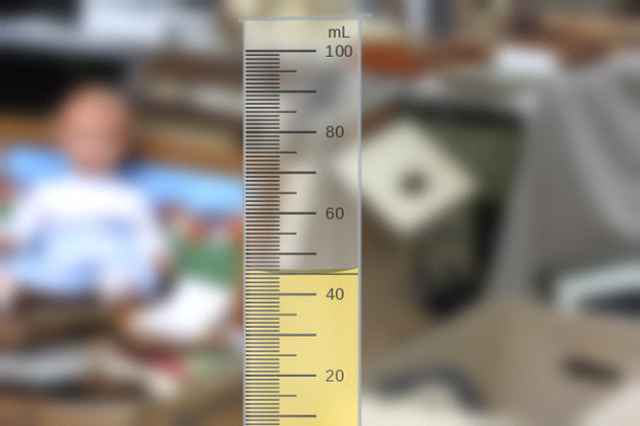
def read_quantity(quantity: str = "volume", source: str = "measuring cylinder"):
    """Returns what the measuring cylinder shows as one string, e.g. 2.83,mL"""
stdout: 45,mL
